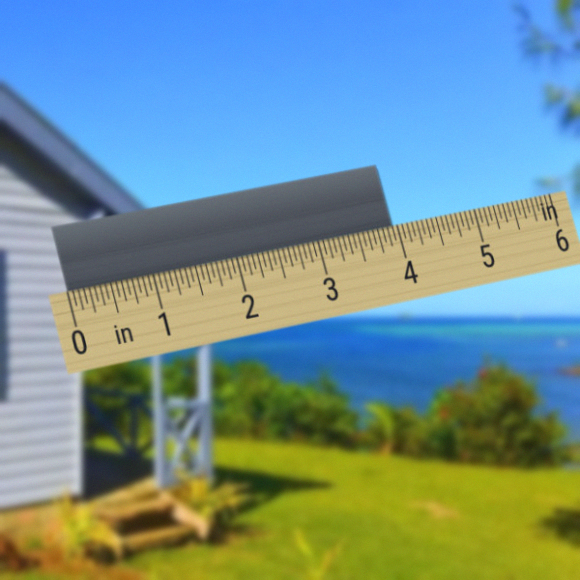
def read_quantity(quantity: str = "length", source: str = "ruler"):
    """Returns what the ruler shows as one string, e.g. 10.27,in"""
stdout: 3.9375,in
